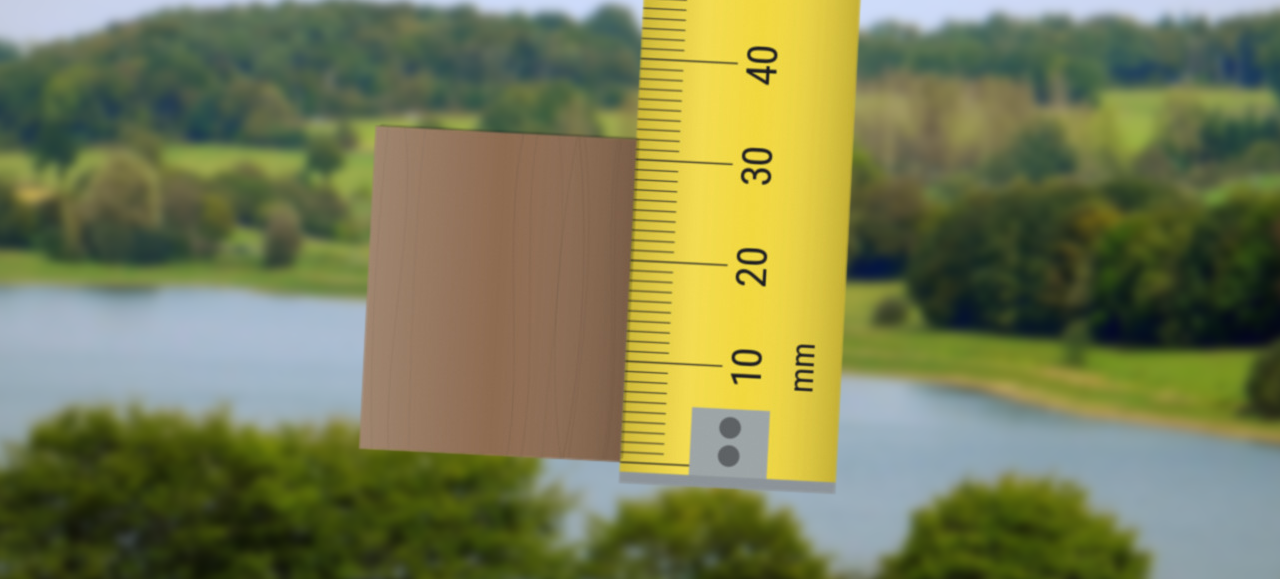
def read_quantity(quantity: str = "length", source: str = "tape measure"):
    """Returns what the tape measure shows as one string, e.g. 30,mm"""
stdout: 32,mm
